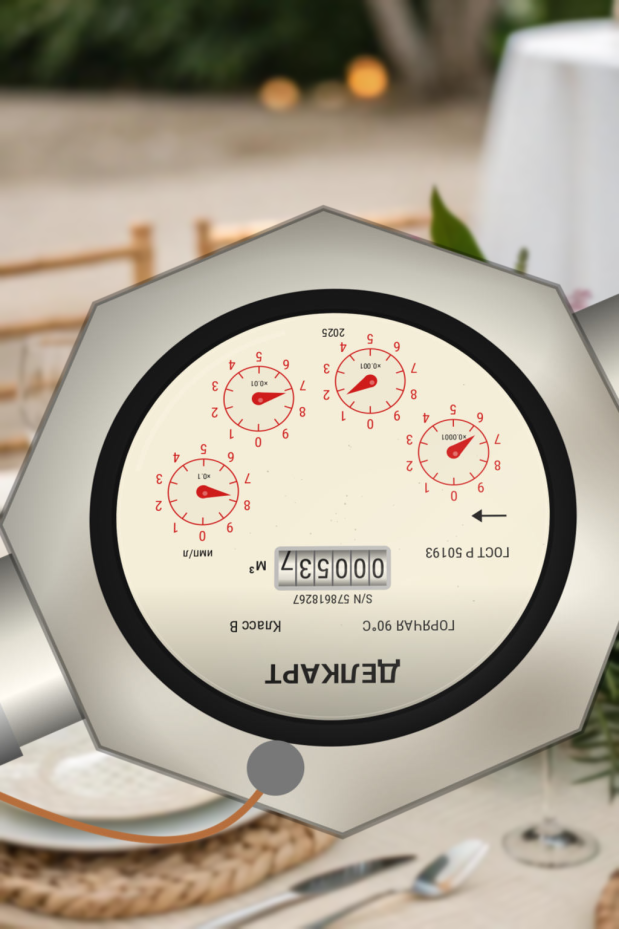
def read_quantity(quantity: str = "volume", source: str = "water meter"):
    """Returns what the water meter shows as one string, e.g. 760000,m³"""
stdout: 536.7716,m³
